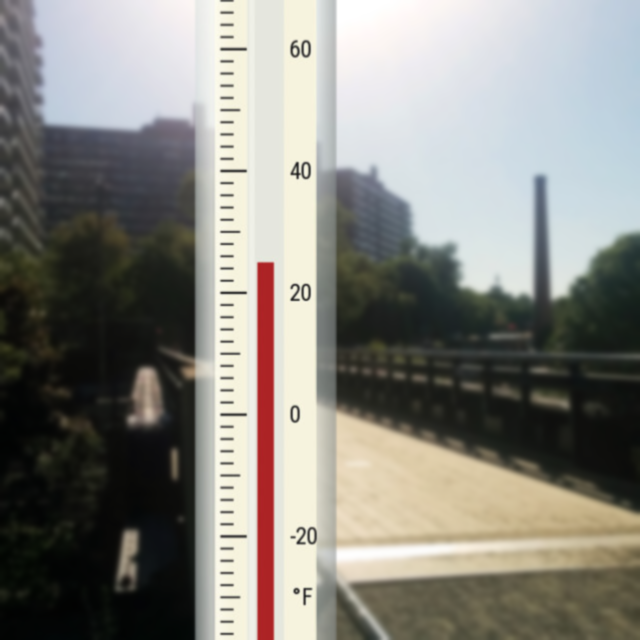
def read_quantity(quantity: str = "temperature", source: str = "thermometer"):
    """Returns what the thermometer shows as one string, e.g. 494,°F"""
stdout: 25,°F
